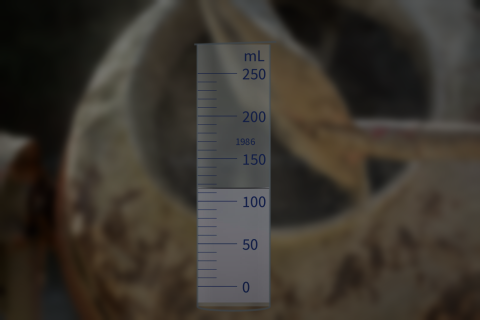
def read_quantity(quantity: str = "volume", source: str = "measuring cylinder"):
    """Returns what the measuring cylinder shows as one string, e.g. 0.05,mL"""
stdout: 115,mL
